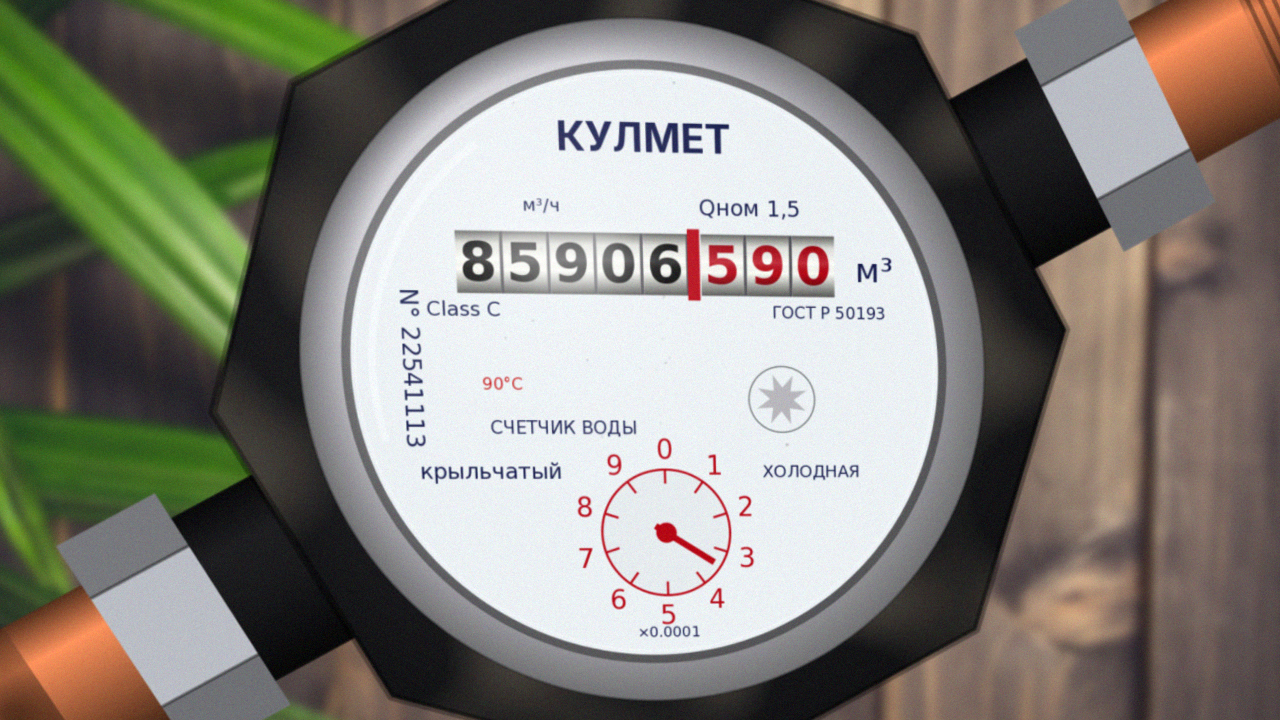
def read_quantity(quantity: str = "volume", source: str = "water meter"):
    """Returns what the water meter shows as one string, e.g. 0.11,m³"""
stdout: 85906.5903,m³
